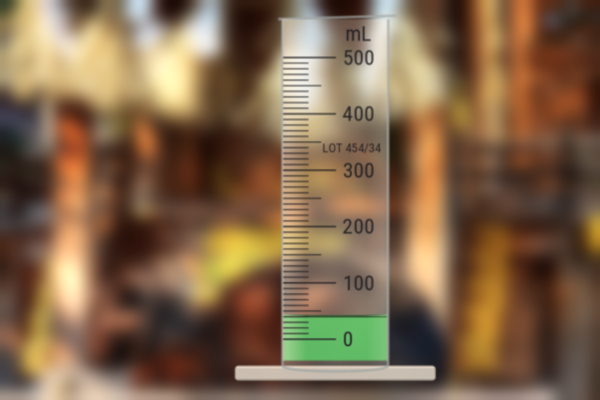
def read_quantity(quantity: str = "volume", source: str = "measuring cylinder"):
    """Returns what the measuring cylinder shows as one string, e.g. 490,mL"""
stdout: 40,mL
